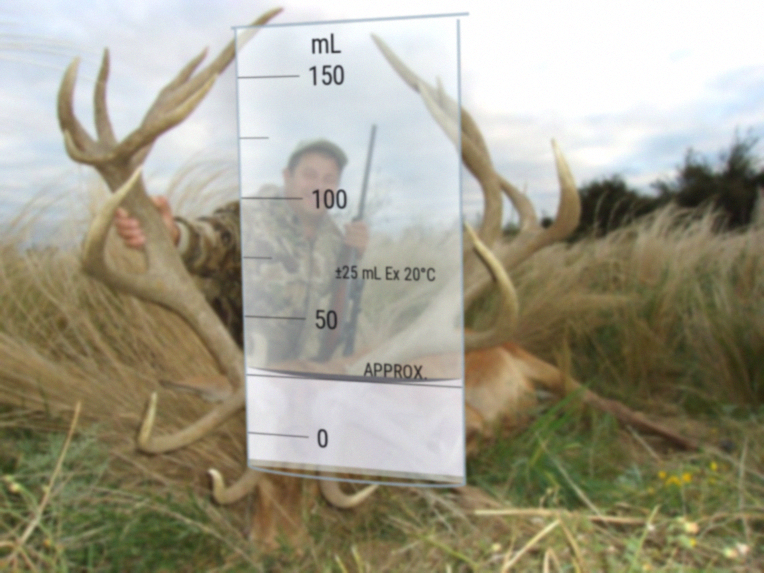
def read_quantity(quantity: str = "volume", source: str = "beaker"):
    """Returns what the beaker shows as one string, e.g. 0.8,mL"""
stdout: 25,mL
